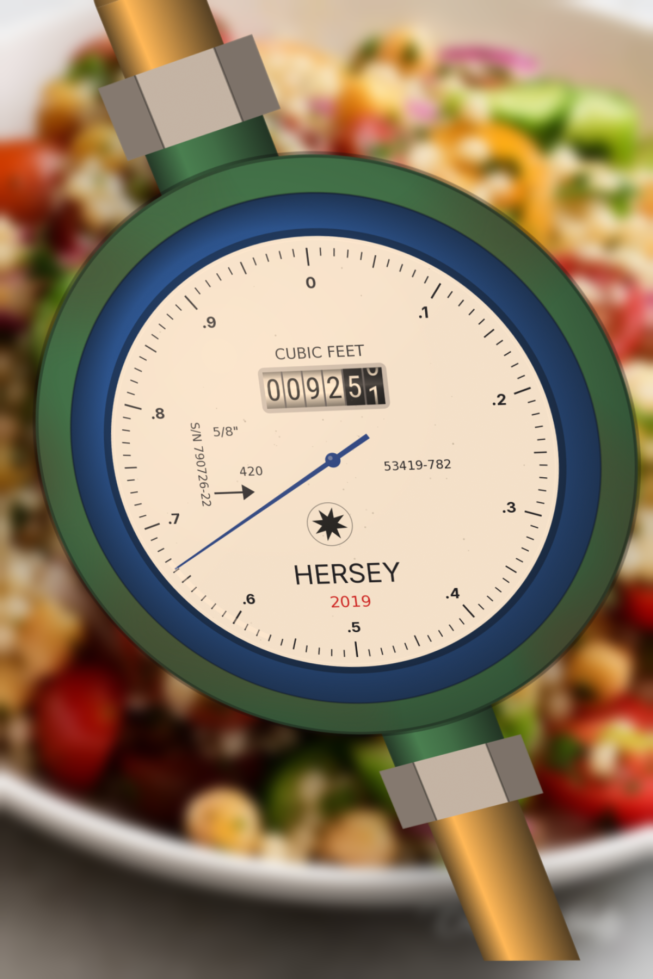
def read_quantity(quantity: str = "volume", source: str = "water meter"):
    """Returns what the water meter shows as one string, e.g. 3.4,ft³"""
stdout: 9250.66,ft³
